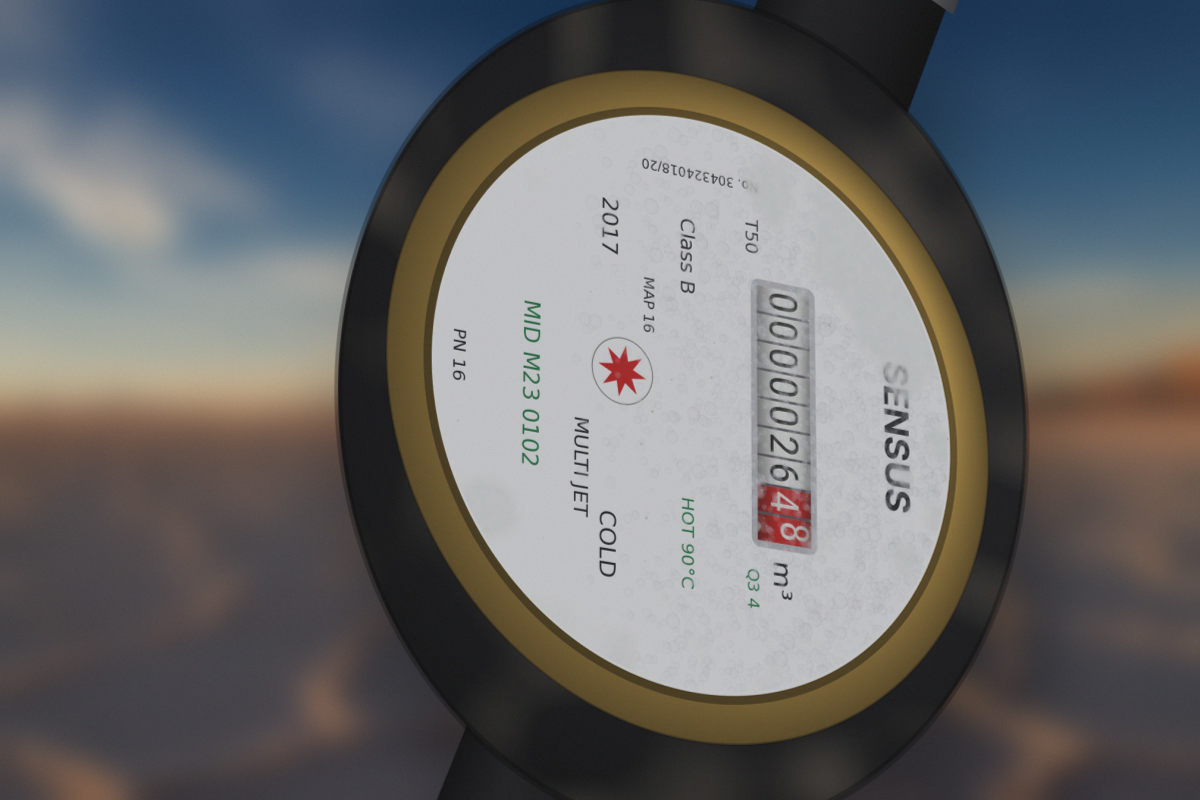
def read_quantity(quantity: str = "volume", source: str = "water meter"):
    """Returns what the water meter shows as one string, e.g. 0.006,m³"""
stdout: 26.48,m³
